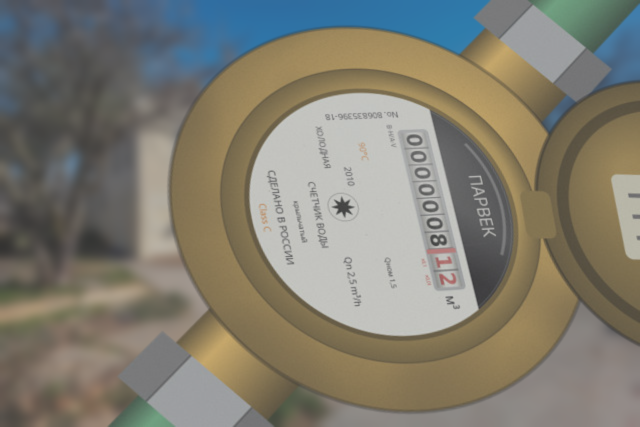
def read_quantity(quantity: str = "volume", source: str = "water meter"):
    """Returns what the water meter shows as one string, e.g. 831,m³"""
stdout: 8.12,m³
